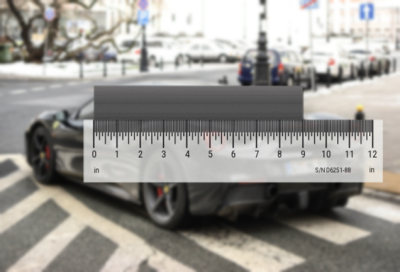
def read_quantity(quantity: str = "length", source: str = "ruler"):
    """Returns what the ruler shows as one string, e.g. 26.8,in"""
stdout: 9,in
